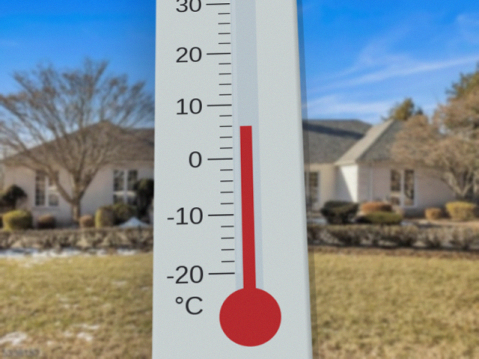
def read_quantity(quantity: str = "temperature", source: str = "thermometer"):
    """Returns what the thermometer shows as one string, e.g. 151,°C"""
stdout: 6,°C
